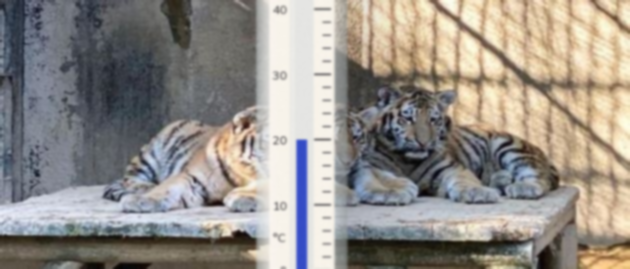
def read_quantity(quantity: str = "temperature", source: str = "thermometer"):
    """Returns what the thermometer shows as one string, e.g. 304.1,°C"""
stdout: 20,°C
